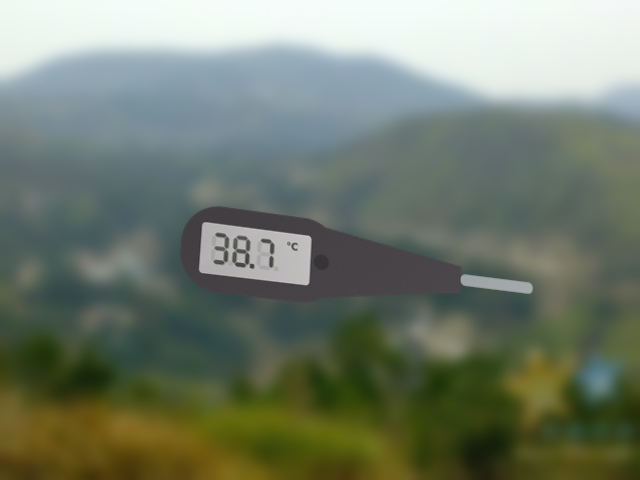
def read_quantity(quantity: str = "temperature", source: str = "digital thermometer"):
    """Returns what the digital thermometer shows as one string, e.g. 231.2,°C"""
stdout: 38.7,°C
